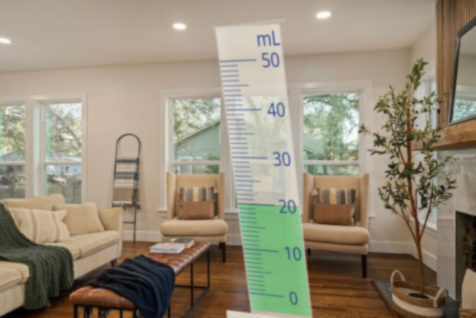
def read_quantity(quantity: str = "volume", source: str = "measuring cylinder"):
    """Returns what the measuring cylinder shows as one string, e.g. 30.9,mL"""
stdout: 20,mL
